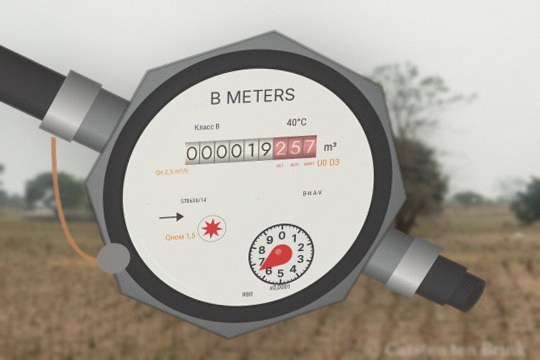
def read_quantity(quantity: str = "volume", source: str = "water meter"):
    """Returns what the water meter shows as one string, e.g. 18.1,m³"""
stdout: 19.2576,m³
